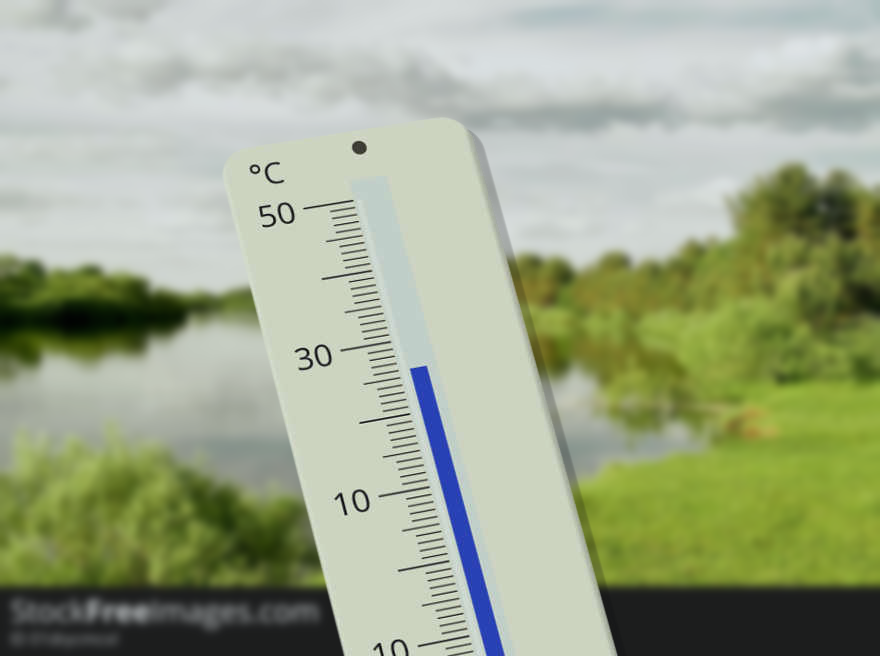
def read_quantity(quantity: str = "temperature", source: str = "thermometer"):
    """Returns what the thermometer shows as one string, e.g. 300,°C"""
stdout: 26,°C
